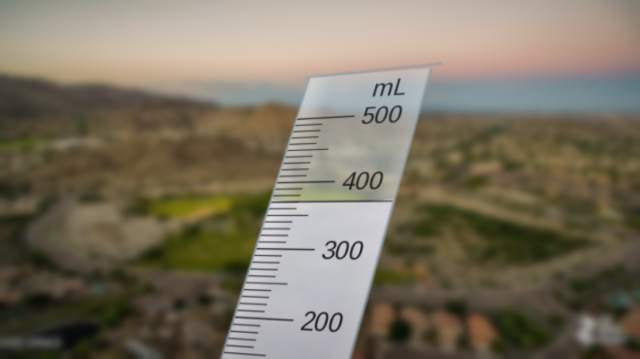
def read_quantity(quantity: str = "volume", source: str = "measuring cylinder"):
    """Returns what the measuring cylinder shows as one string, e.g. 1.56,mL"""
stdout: 370,mL
